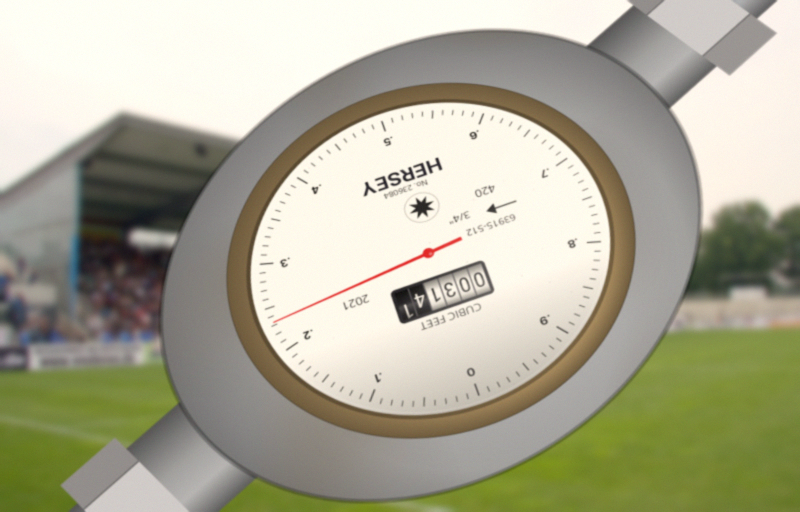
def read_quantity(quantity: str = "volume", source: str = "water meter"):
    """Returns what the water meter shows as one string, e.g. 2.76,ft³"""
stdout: 3141.23,ft³
